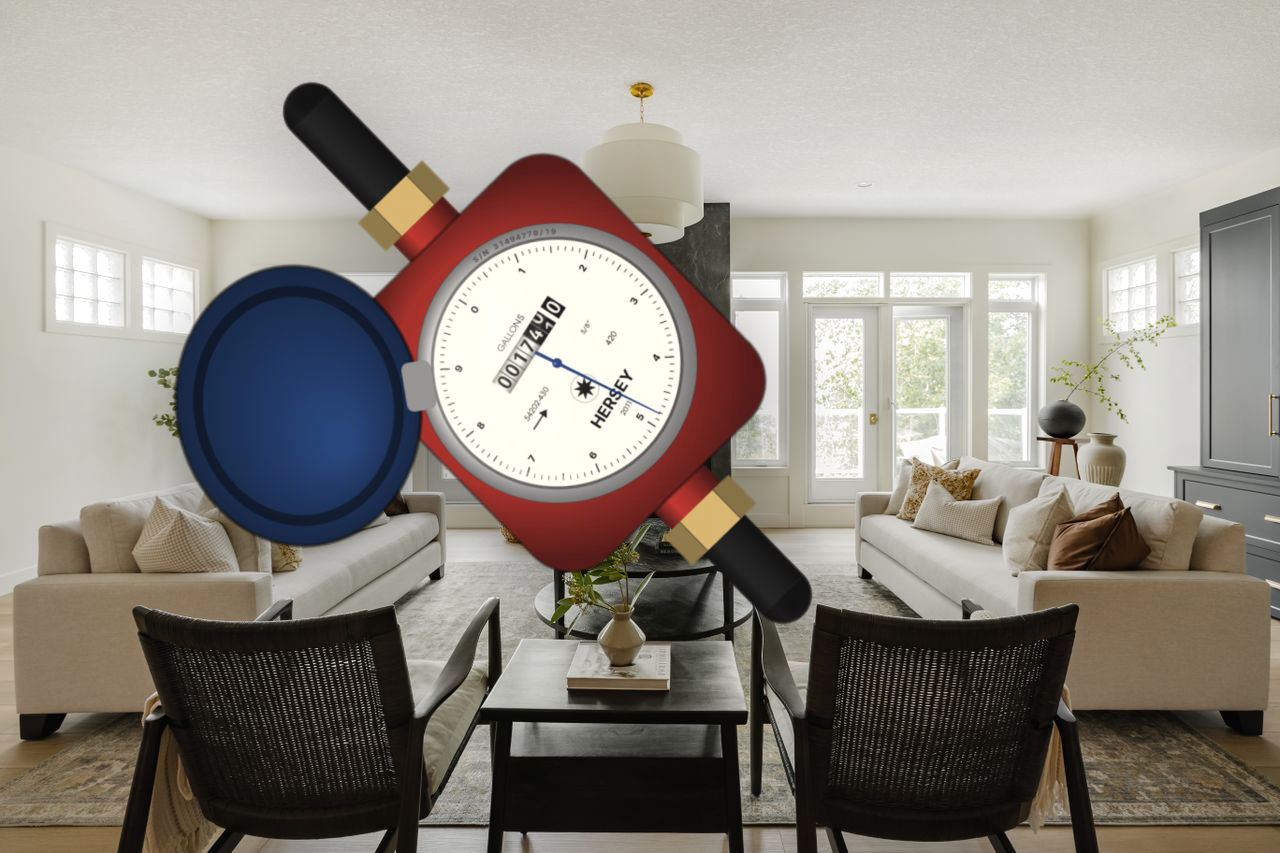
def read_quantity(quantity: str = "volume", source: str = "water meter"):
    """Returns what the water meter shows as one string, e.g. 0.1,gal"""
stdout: 17404.8,gal
